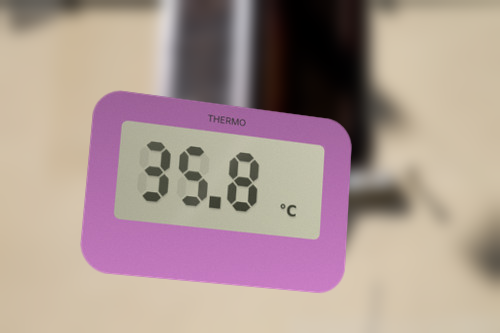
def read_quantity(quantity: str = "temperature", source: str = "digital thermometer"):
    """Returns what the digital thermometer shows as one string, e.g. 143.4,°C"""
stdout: 35.8,°C
